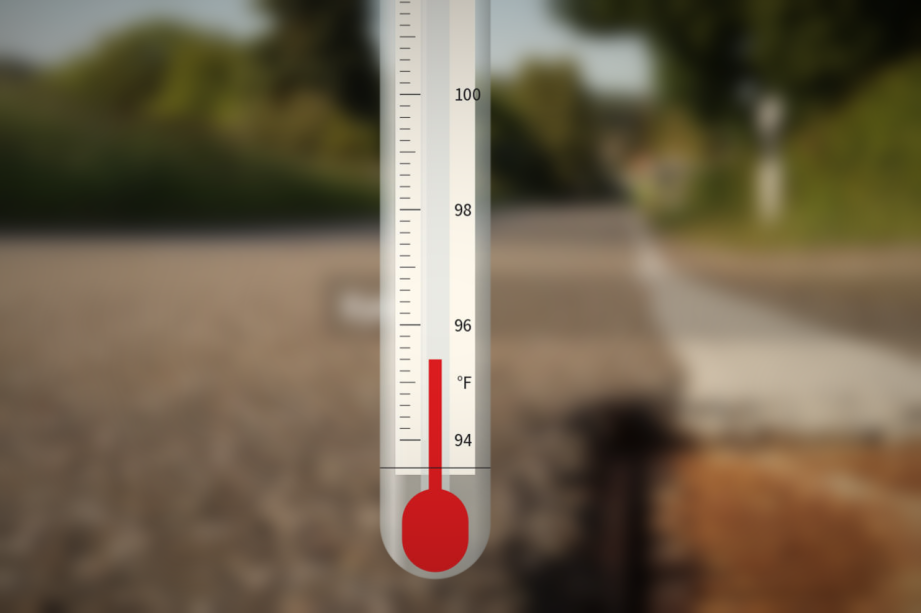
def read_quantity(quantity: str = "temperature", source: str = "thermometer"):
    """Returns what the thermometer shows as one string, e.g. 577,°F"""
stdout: 95.4,°F
